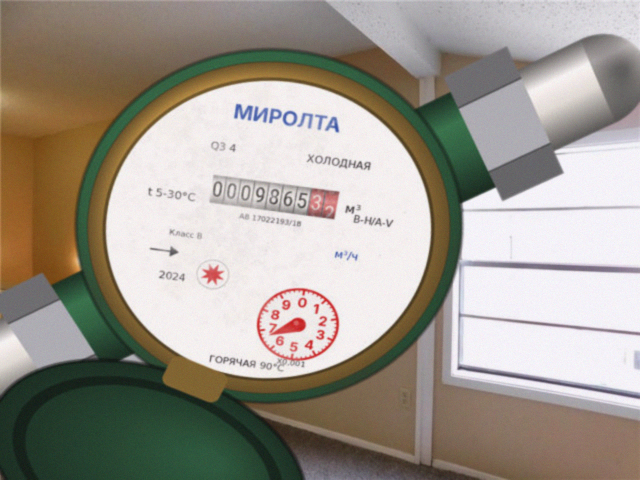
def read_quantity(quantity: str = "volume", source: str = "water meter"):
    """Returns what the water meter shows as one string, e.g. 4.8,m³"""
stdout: 9865.316,m³
